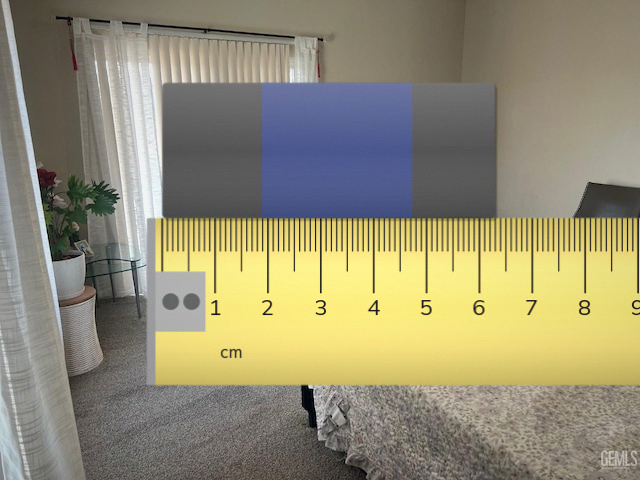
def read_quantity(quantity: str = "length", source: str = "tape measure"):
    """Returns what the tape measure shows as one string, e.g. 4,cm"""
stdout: 6.3,cm
